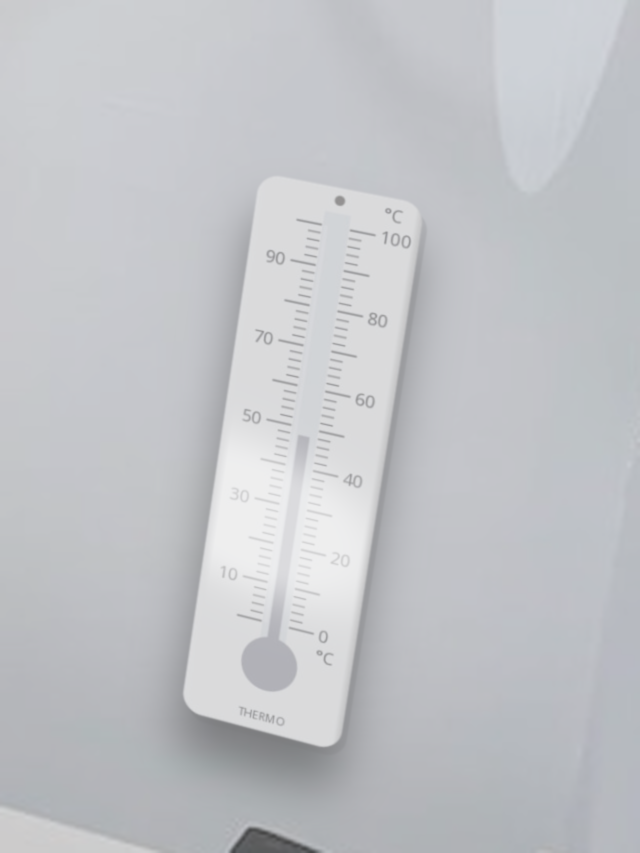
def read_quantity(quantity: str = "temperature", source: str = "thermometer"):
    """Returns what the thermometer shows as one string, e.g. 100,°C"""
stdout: 48,°C
